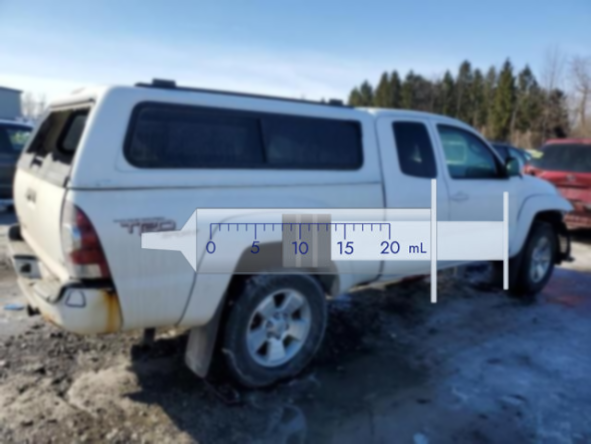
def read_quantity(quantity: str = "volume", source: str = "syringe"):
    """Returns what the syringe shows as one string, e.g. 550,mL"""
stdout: 8,mL
